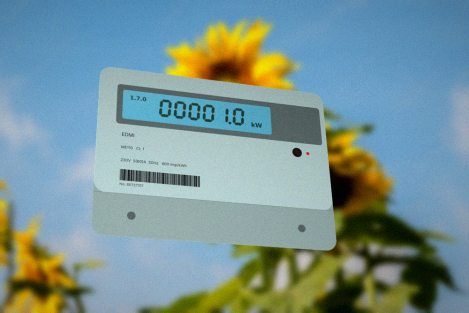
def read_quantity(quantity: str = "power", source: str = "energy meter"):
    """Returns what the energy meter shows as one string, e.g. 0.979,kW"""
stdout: 1.0,kW
